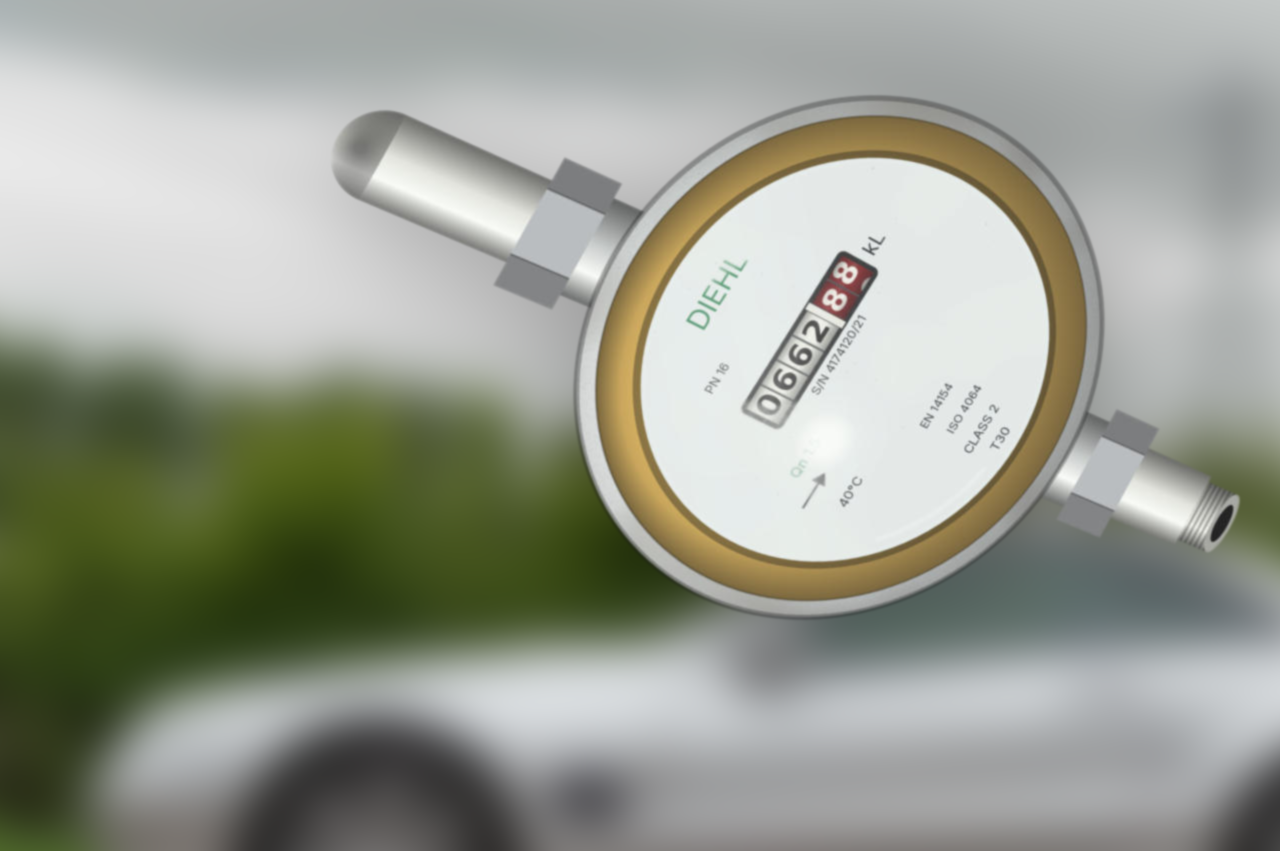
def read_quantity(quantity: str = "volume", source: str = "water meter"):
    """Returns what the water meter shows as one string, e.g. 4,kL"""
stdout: 662.88,kL
